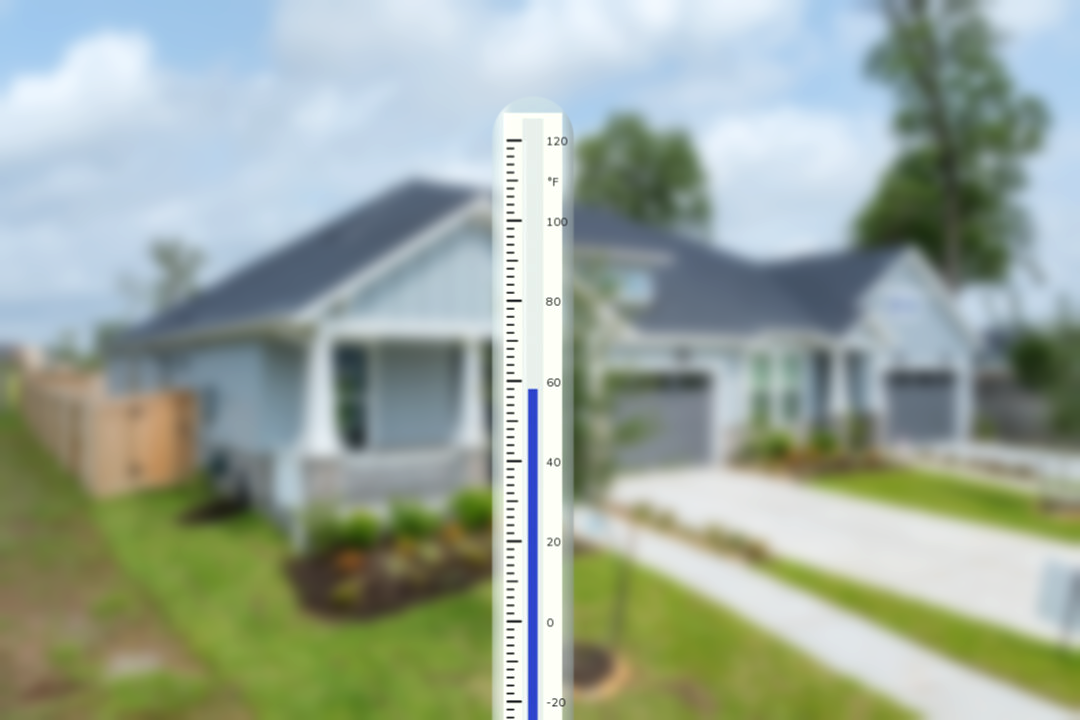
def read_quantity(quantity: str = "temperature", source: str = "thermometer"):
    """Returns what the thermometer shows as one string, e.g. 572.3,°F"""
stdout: 58,°F
